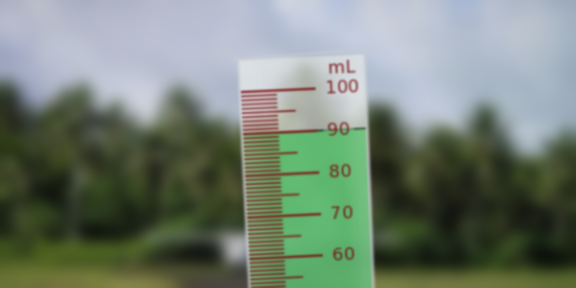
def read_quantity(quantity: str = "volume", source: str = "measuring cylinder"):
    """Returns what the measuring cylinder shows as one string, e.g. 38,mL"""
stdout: 90,mL
